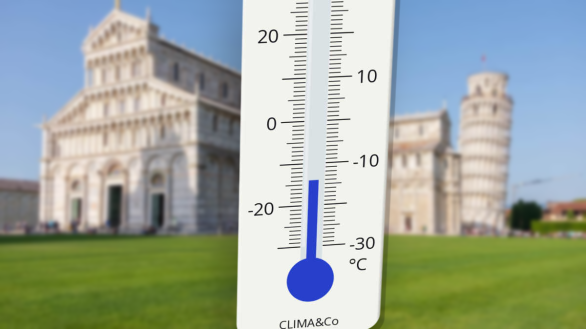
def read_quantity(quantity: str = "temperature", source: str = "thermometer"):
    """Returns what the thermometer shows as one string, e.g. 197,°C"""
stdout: -14,°C
